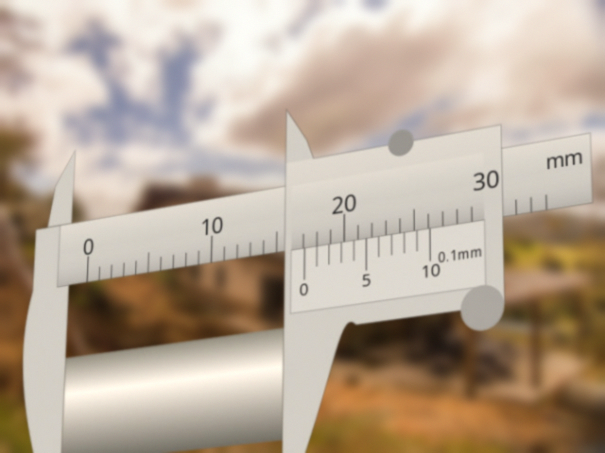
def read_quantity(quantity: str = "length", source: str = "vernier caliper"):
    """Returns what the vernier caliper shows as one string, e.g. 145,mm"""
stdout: 17.1,mm
